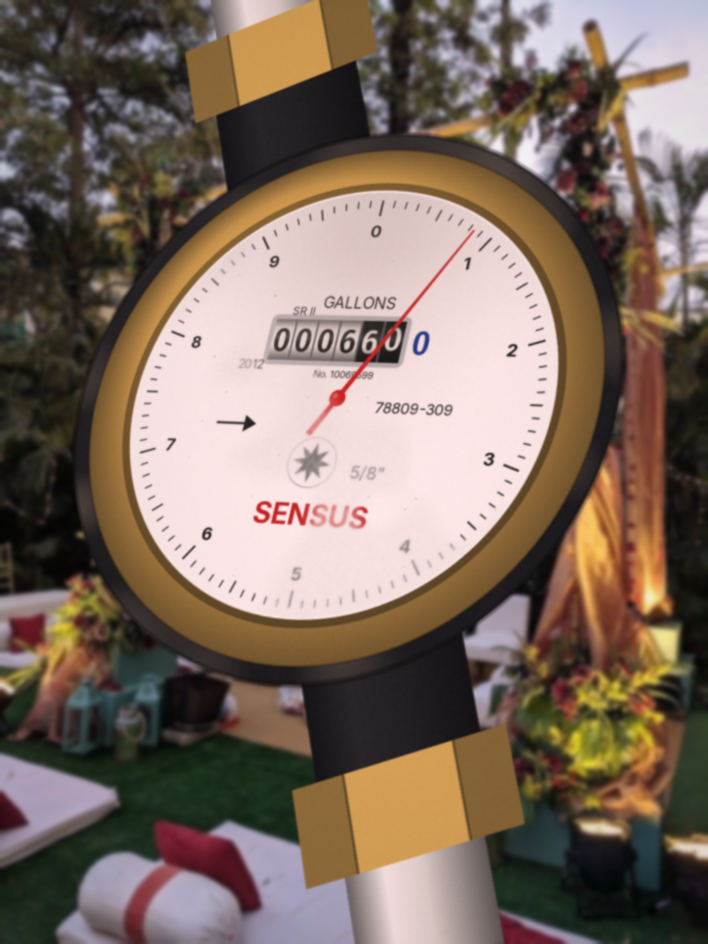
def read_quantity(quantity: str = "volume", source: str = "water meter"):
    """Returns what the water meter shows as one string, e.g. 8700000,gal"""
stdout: 6600.8,gal
